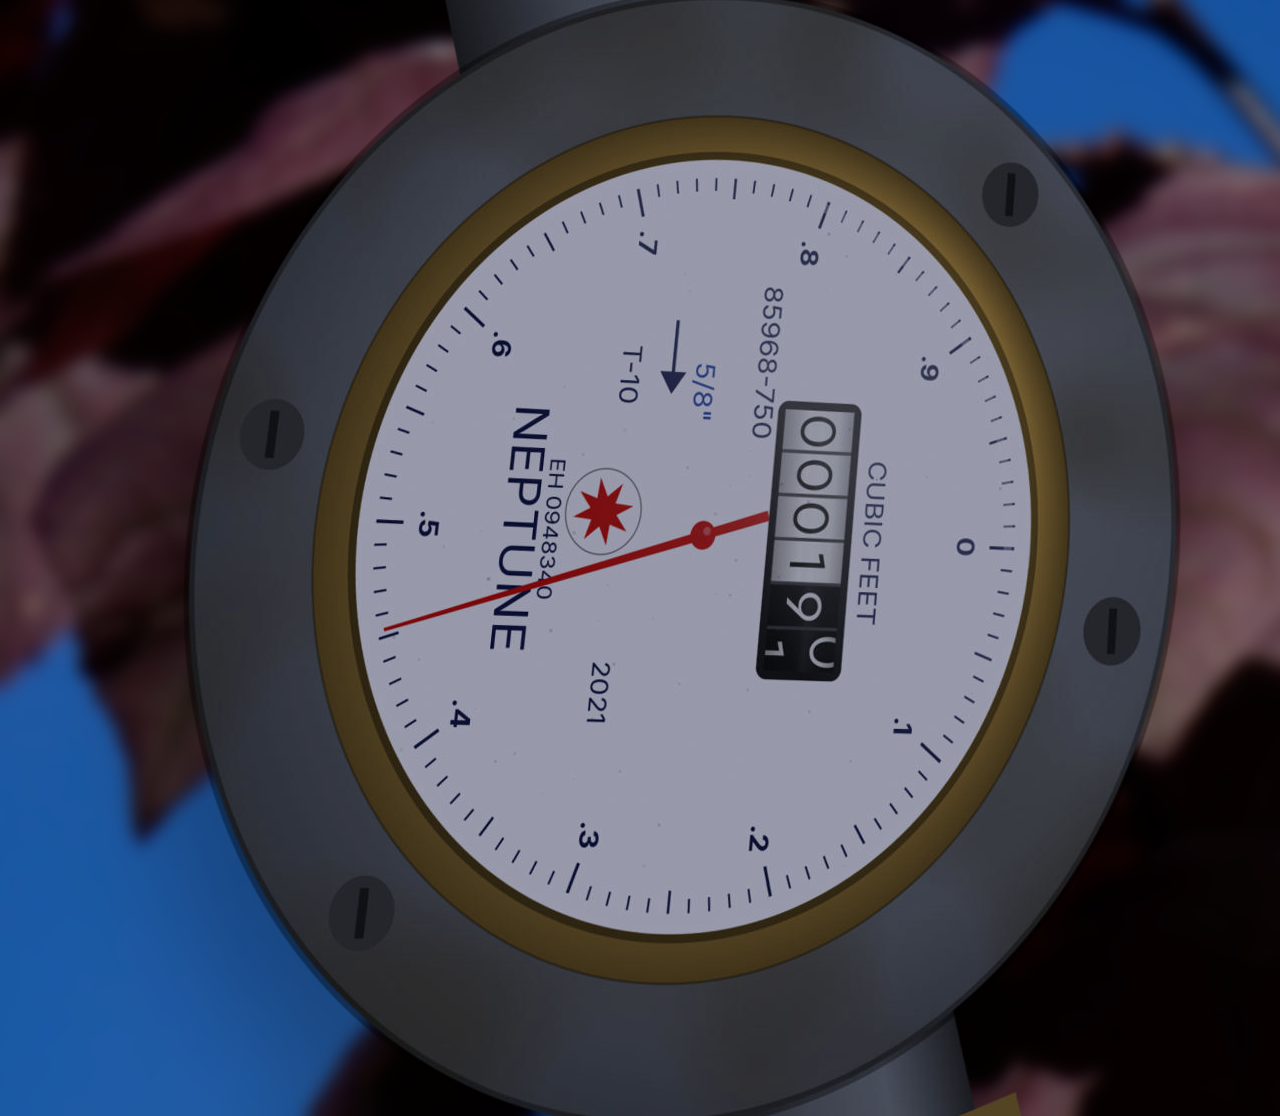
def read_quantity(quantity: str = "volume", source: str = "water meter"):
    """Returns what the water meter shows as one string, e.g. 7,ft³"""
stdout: 190.45,ft³
